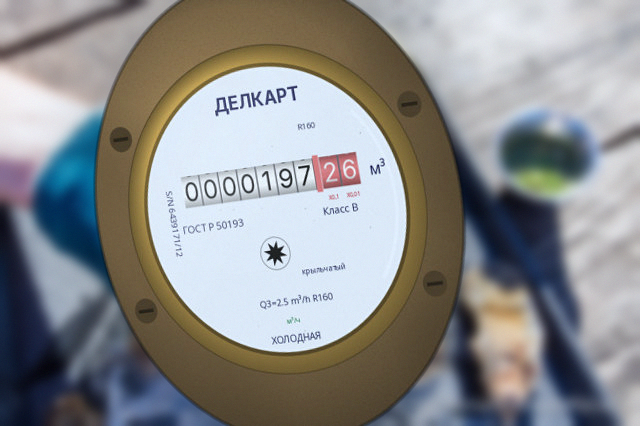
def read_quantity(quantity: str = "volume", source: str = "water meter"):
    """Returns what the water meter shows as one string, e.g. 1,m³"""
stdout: 197.26,m³
